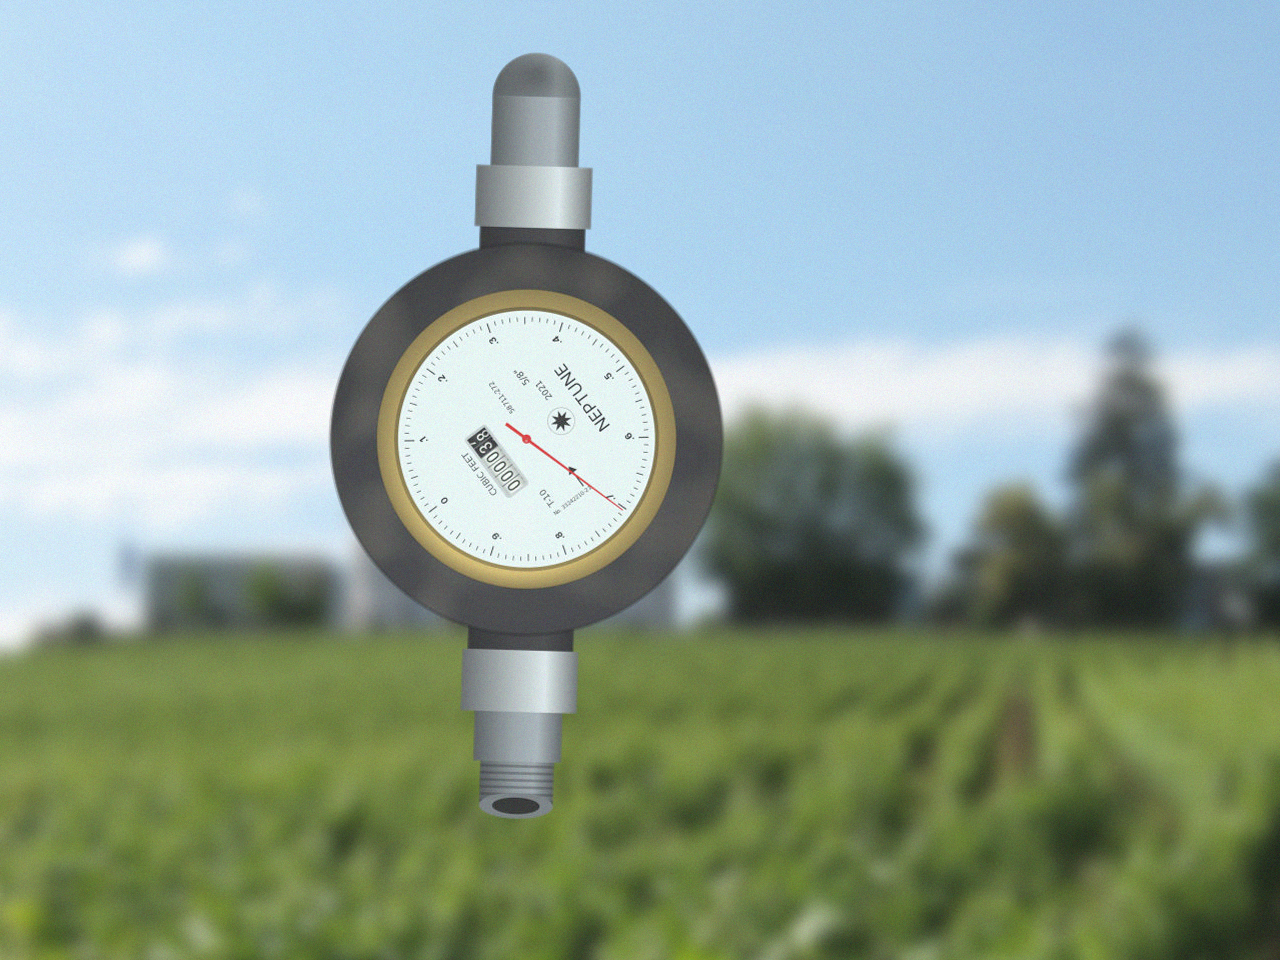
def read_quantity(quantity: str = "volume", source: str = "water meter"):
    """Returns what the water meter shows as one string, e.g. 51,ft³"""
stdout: 37.70,ft³
